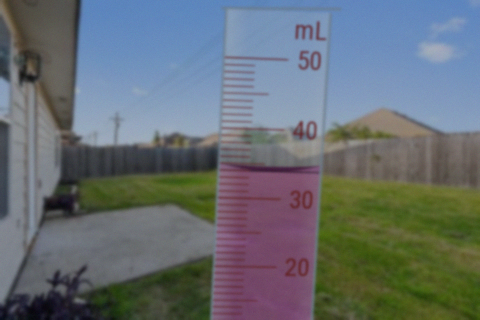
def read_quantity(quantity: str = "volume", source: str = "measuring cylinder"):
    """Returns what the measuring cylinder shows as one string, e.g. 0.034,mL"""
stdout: 34,mL
